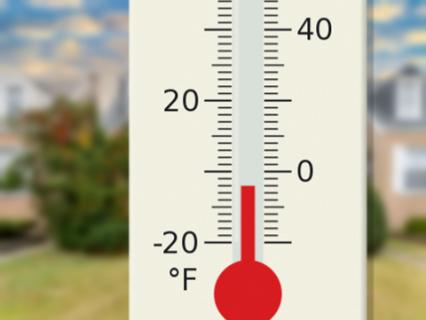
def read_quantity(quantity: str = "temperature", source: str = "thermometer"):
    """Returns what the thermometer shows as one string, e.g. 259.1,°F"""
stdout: -4,°F
